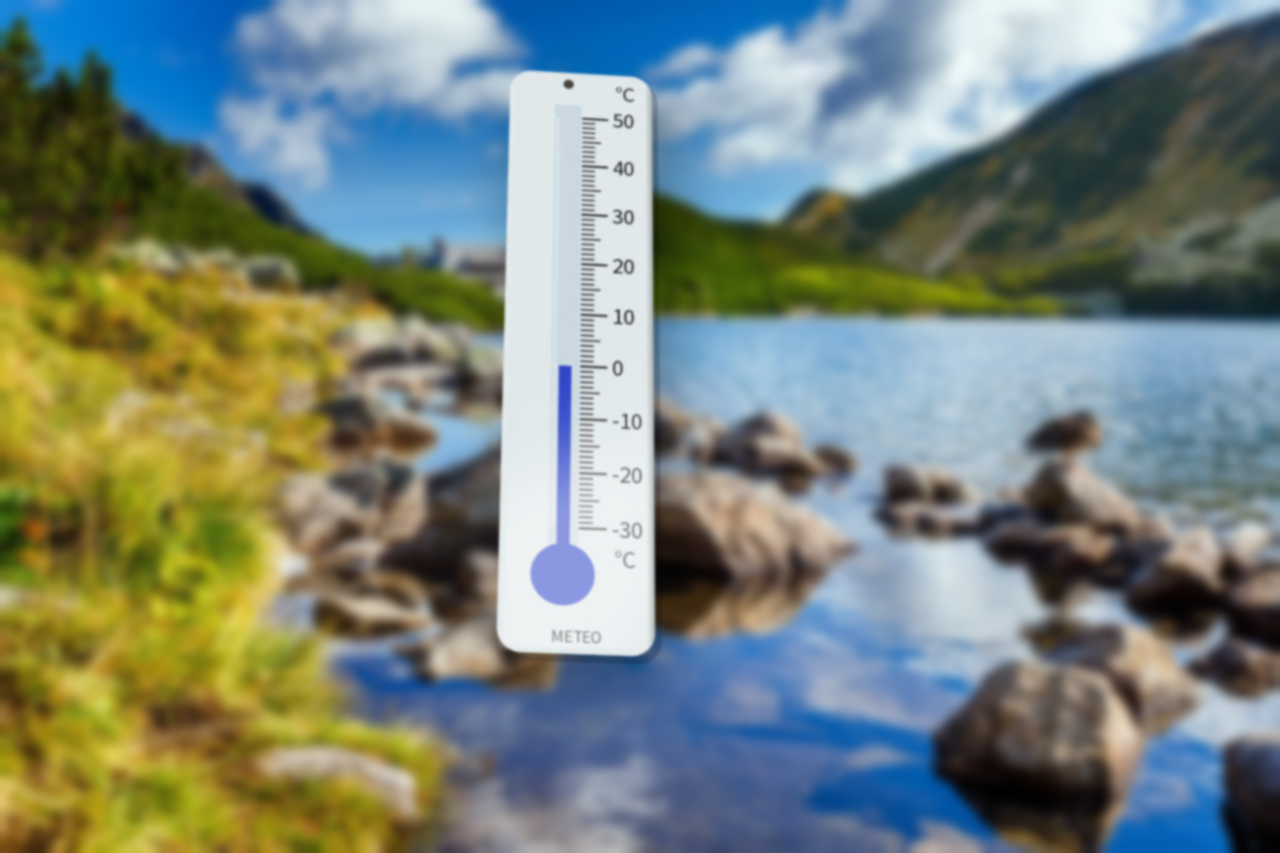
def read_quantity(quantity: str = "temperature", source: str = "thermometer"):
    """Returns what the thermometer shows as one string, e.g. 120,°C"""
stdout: 0,°C
